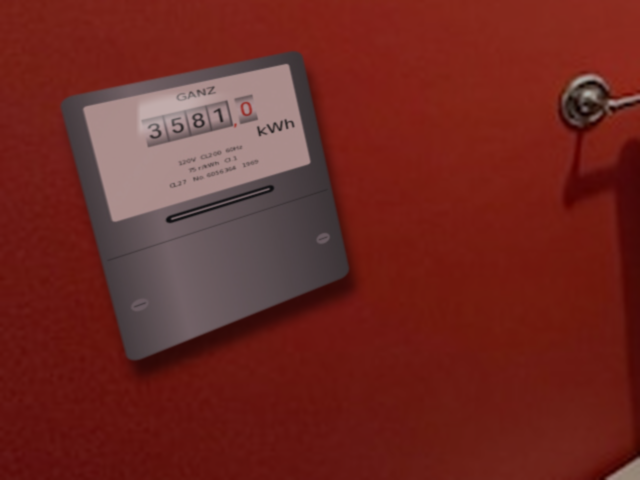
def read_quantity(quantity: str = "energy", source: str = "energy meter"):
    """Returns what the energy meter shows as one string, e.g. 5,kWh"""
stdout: 3581.0,kWh
